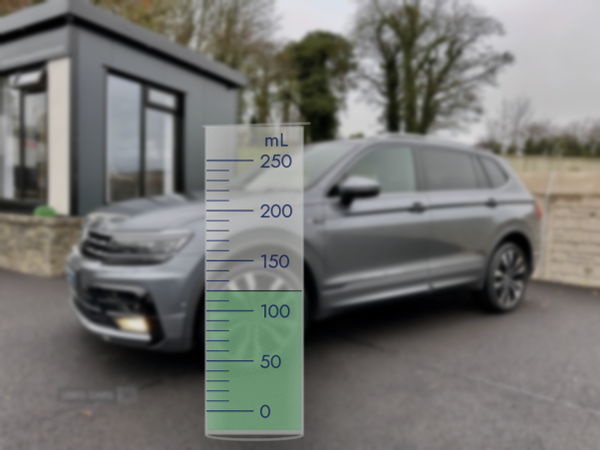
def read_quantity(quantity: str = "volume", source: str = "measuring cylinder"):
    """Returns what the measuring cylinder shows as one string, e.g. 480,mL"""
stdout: 120,mL
